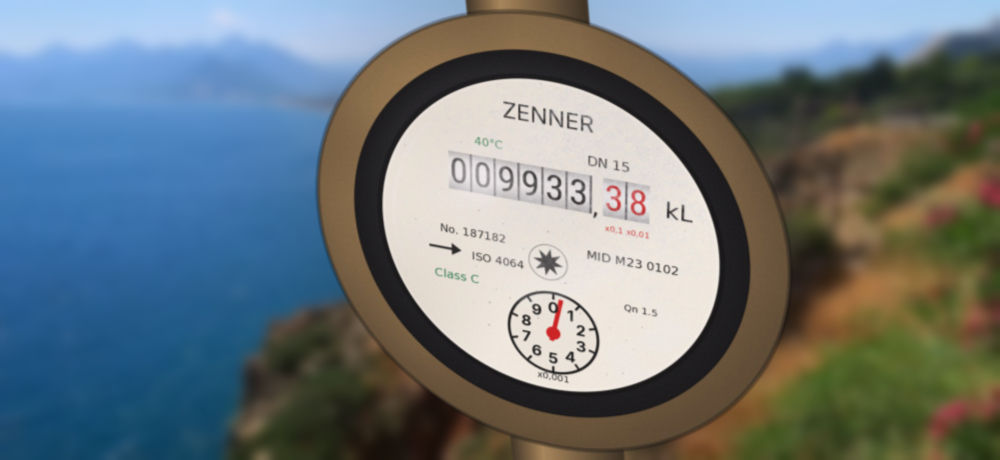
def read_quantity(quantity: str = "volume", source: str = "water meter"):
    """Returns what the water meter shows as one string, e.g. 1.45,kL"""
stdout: 9933.380,kL
